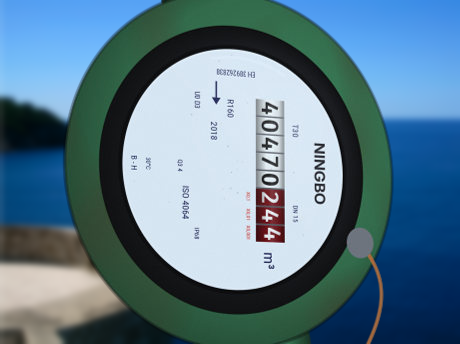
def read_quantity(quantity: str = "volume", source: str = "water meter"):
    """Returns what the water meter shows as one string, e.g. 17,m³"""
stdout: 40470.244,m³
